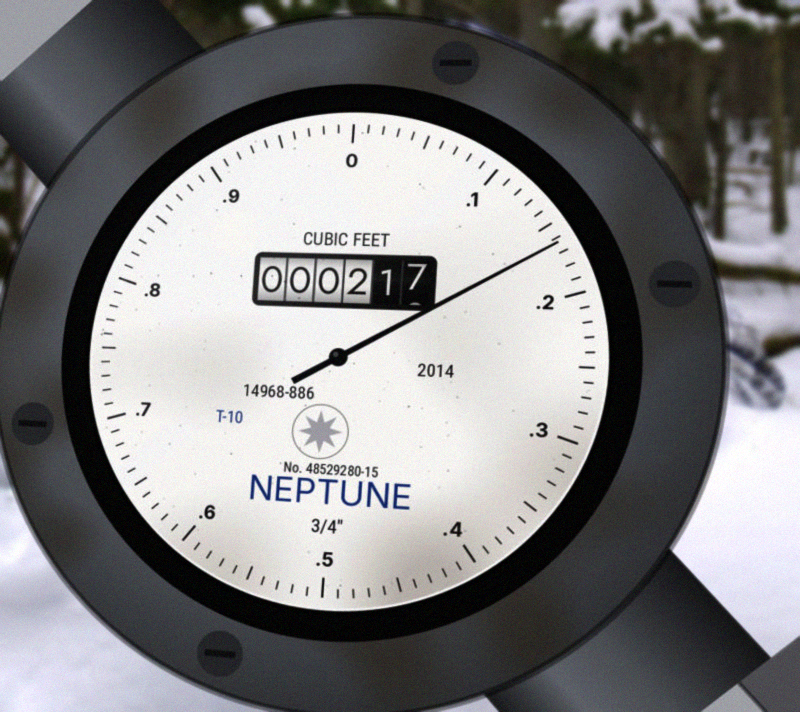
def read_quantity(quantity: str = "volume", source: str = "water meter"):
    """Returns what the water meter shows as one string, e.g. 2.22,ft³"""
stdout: 217.16,ft³
